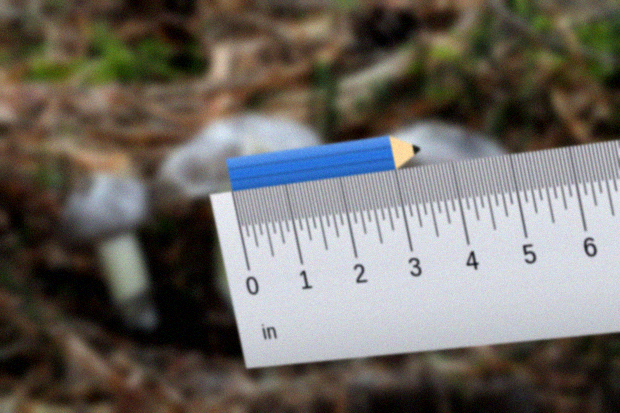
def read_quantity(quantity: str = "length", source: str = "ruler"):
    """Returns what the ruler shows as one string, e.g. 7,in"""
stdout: 3.5,in
